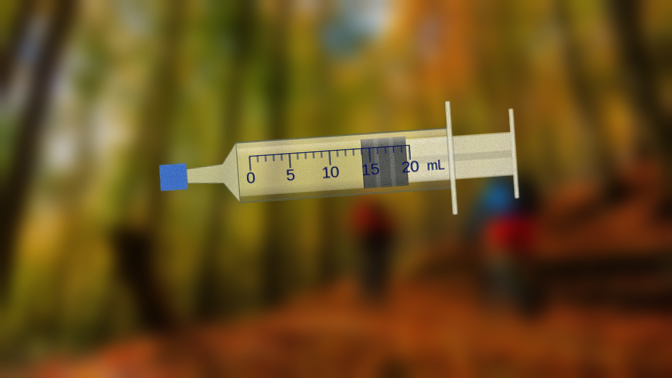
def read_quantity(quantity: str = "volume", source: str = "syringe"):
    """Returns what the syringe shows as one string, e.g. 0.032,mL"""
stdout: 14,mL
